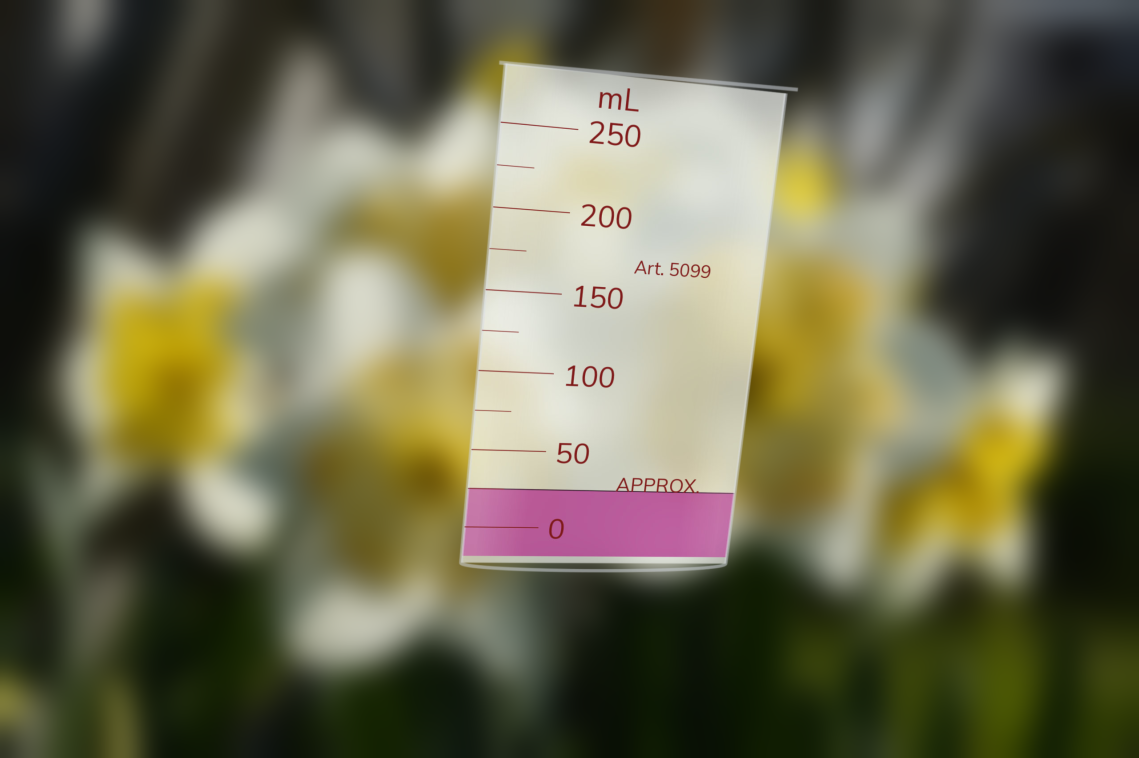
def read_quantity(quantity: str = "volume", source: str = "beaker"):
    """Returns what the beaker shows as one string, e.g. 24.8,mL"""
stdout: 25,mL
